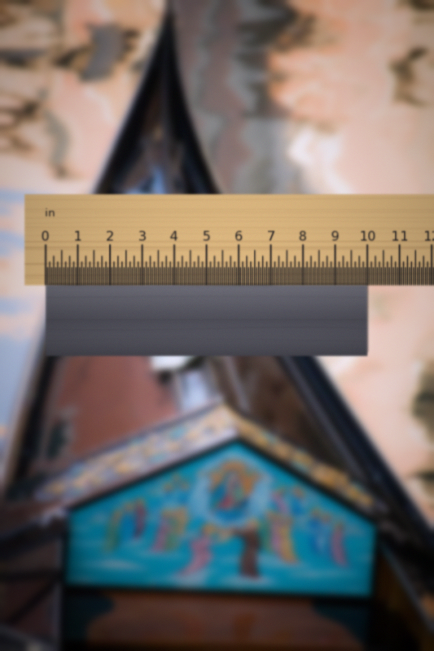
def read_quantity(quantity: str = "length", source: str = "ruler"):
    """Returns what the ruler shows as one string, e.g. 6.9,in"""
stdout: 10,in
